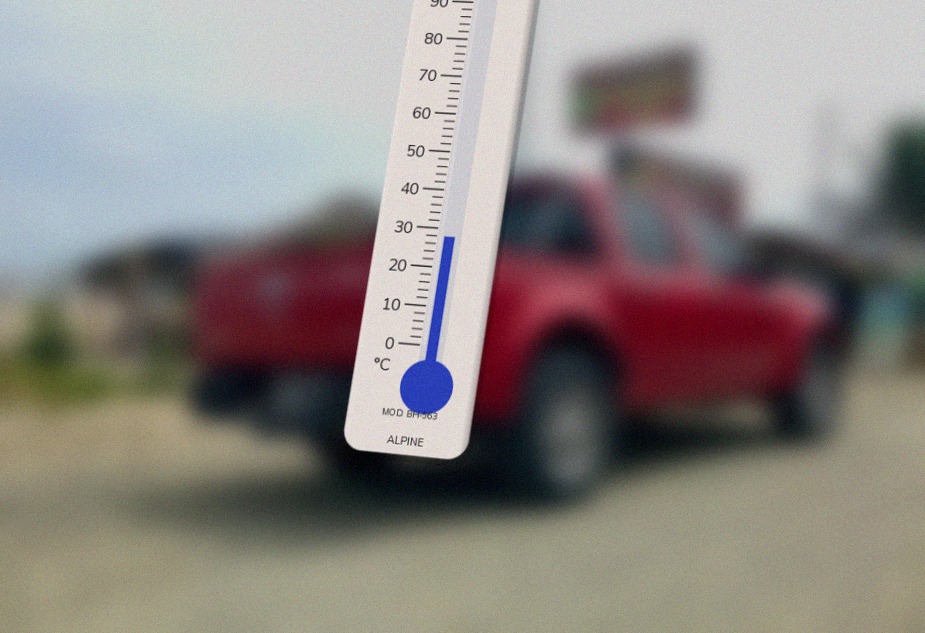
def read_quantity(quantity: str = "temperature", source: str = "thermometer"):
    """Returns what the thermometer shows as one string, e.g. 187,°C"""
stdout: 28,°C
